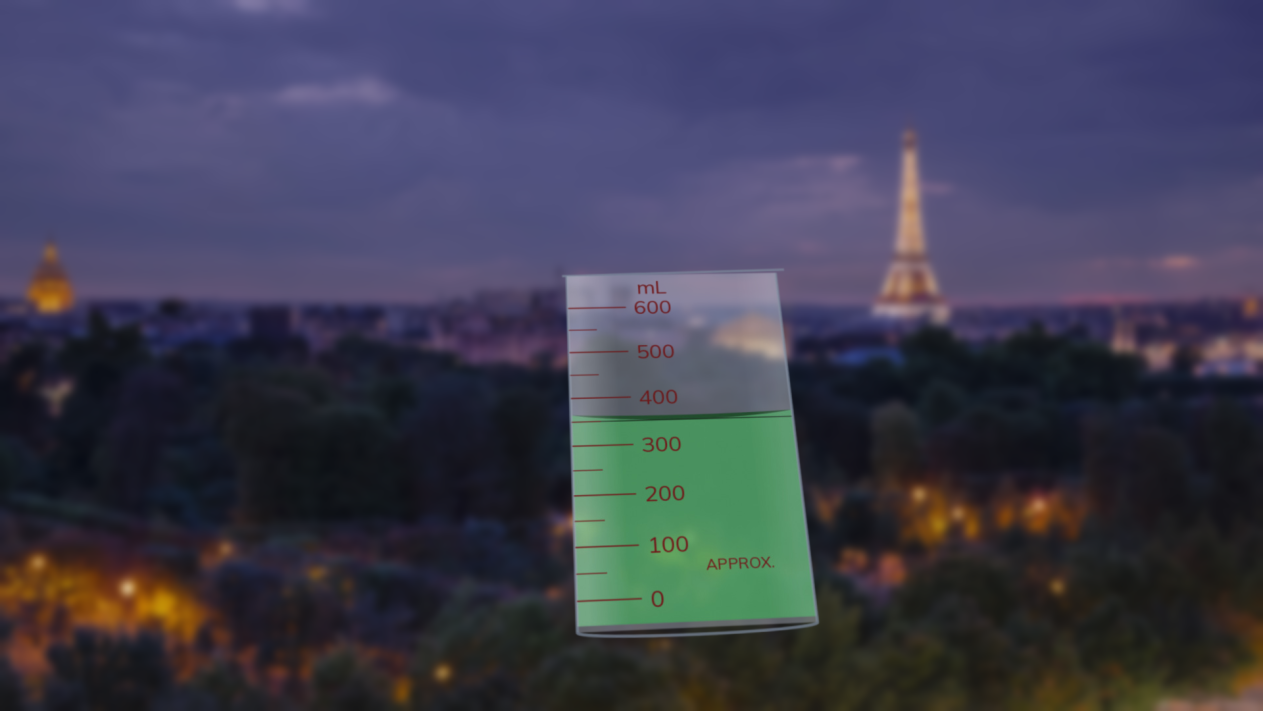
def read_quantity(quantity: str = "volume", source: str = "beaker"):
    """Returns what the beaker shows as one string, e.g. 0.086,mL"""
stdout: 350,mL
